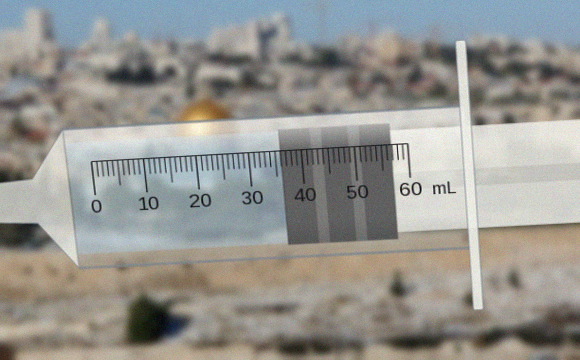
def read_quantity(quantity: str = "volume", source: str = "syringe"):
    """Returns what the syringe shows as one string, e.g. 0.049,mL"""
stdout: 36,mL
